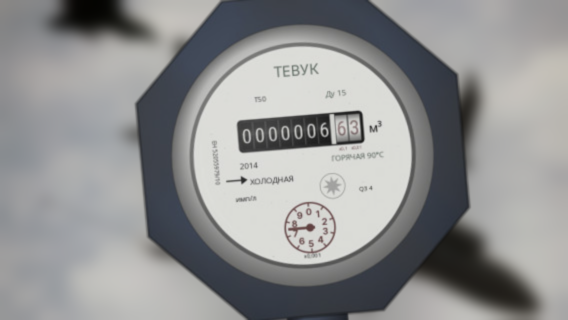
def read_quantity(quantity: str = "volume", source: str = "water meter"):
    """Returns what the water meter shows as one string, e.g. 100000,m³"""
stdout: 6.637,m³
